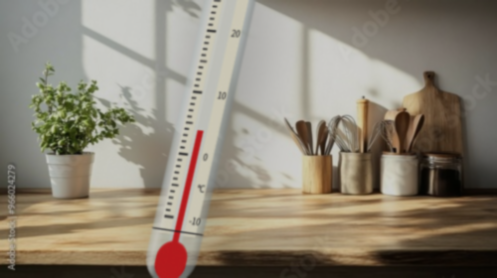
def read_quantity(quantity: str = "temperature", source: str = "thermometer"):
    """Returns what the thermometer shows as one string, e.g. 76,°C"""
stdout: 4,°C
